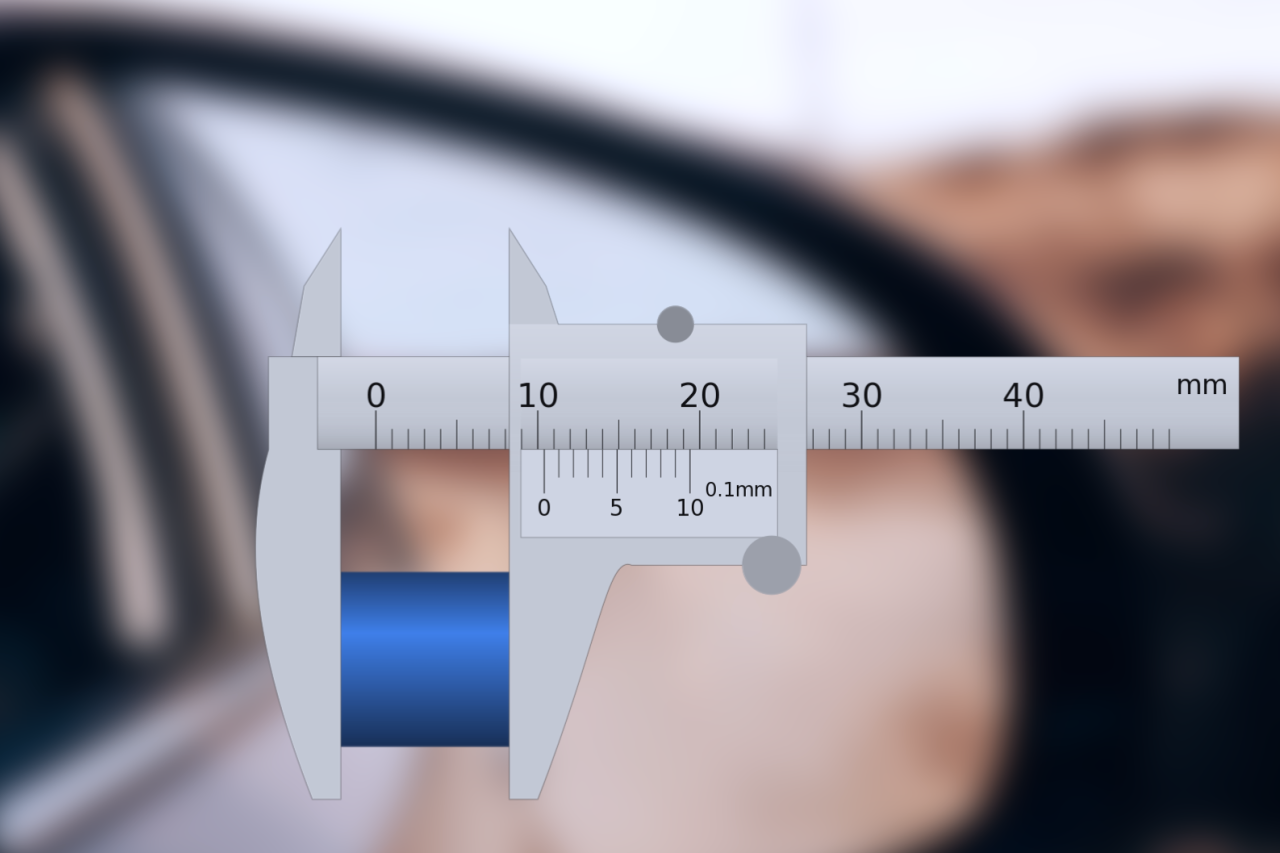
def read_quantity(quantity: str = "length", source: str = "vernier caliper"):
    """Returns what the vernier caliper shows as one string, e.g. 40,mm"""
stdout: 10.4,mm
